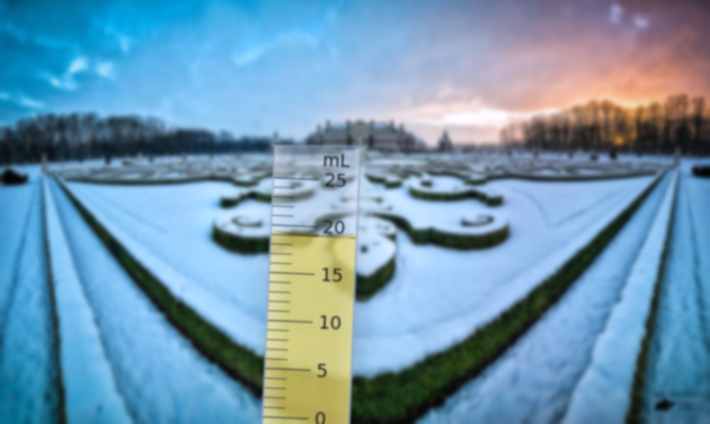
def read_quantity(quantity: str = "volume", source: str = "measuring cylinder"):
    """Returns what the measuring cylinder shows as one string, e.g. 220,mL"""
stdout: 19,mL
